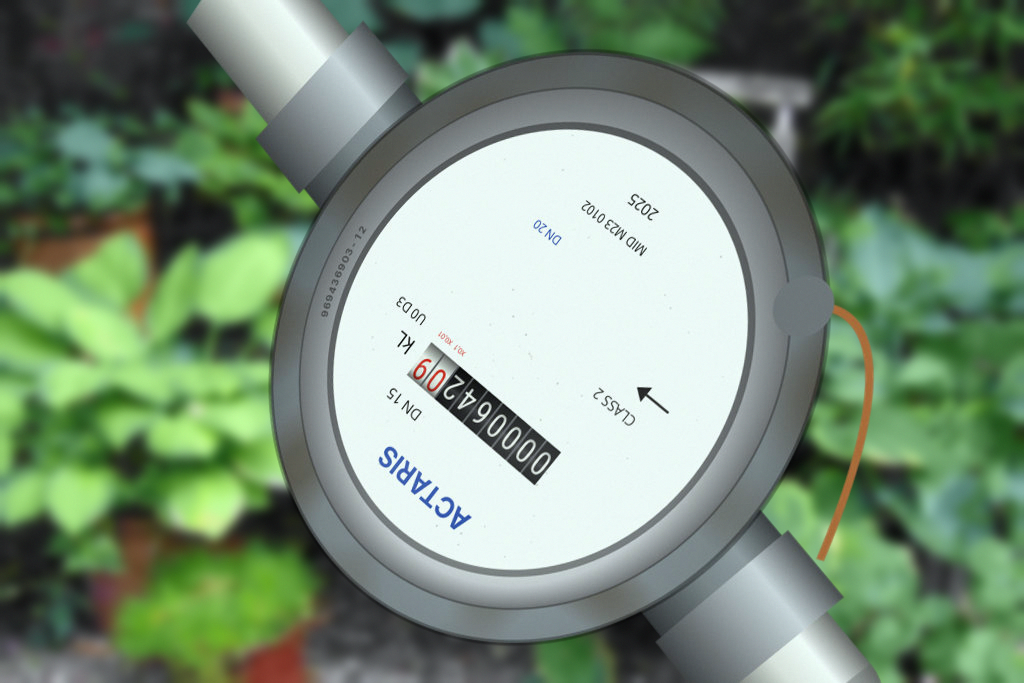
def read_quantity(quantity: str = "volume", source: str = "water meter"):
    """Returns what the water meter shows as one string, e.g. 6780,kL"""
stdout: 642.09,kL
